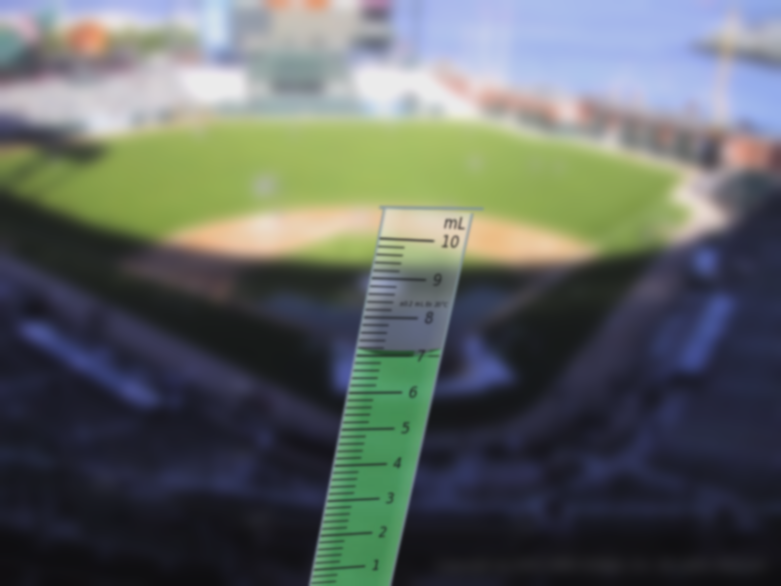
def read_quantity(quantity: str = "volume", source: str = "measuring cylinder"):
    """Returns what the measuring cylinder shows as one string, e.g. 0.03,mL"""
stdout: 7,mL
